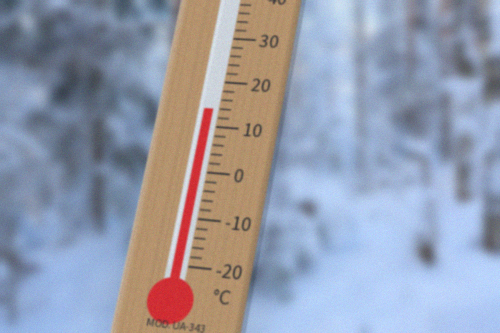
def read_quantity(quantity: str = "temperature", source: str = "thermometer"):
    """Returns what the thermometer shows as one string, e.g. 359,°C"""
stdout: 14,°C
